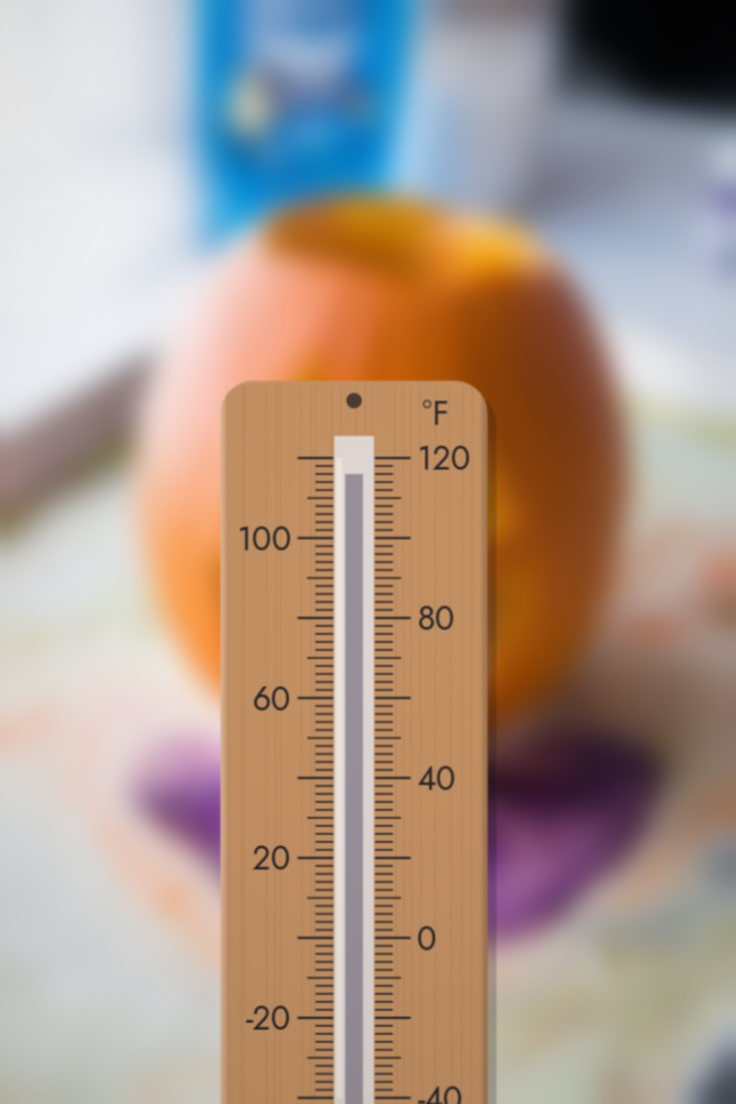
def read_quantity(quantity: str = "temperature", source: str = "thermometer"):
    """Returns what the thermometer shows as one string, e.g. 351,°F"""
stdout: 116,°F
